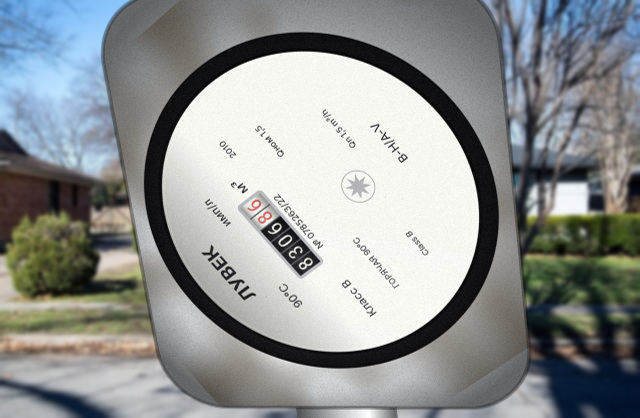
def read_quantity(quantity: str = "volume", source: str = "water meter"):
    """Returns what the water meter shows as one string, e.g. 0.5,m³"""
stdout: 8306.86,m³
